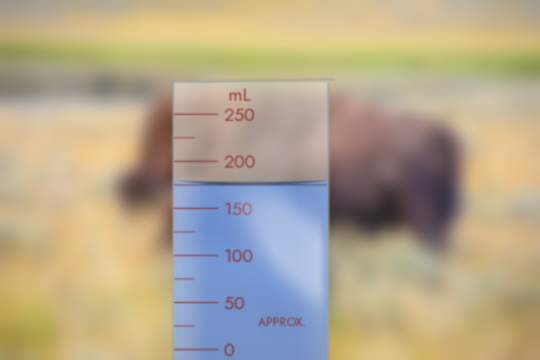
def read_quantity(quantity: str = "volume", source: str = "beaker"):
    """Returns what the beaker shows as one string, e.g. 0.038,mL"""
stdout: 175,mL
